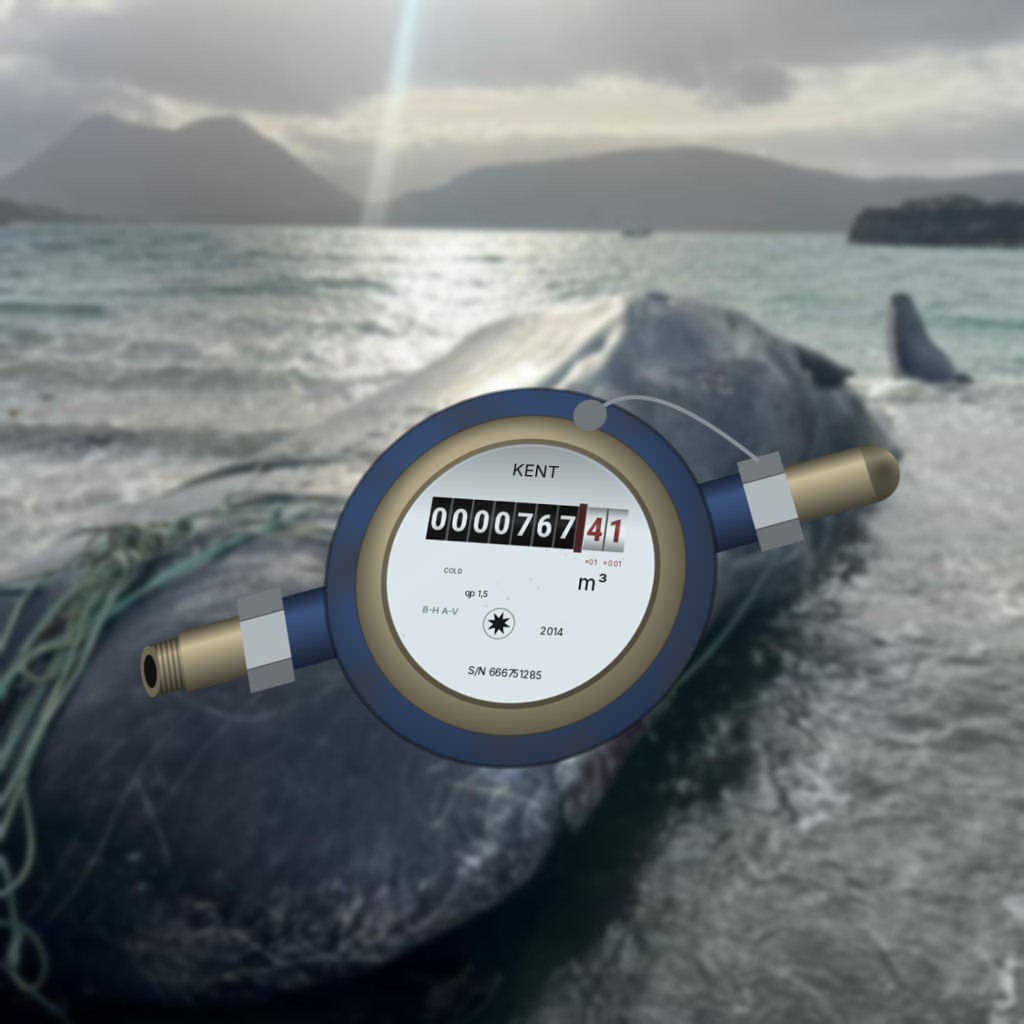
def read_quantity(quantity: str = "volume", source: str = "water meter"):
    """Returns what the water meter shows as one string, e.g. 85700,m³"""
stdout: 767.41,m³
